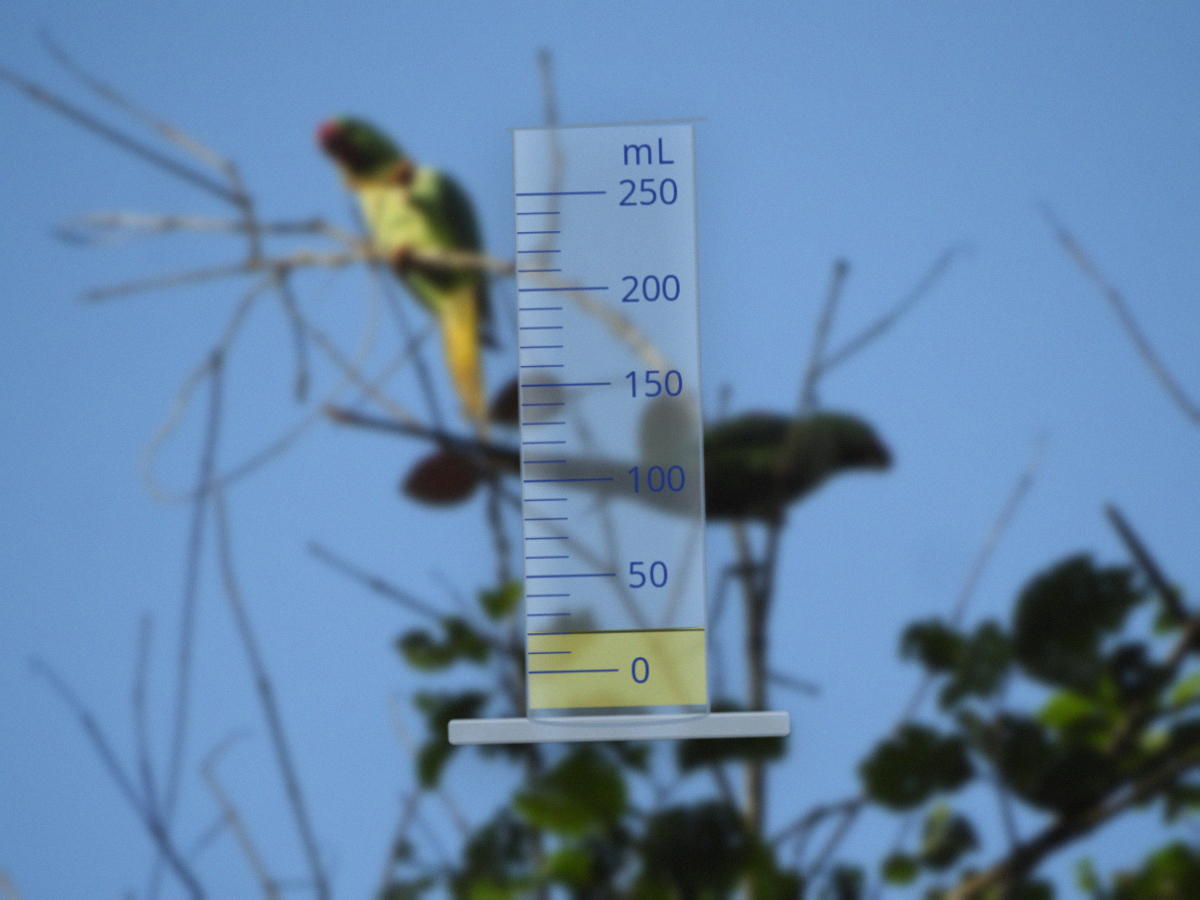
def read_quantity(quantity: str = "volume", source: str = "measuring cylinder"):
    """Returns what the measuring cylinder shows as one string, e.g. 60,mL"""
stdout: 20,mL
